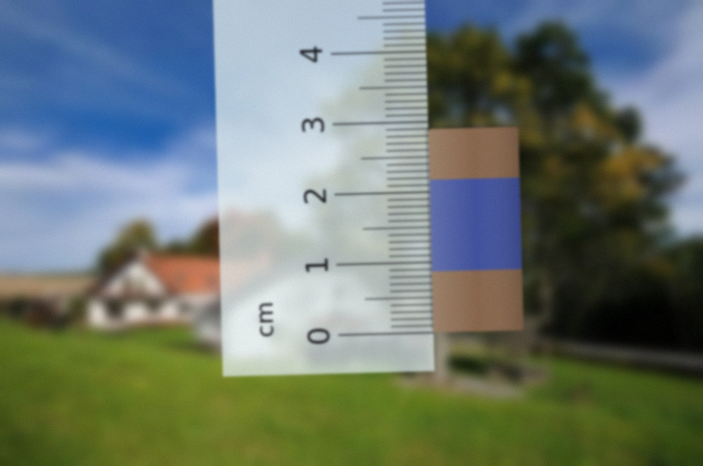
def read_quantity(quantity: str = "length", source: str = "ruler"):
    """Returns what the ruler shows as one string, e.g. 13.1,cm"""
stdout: 2.9,cm
